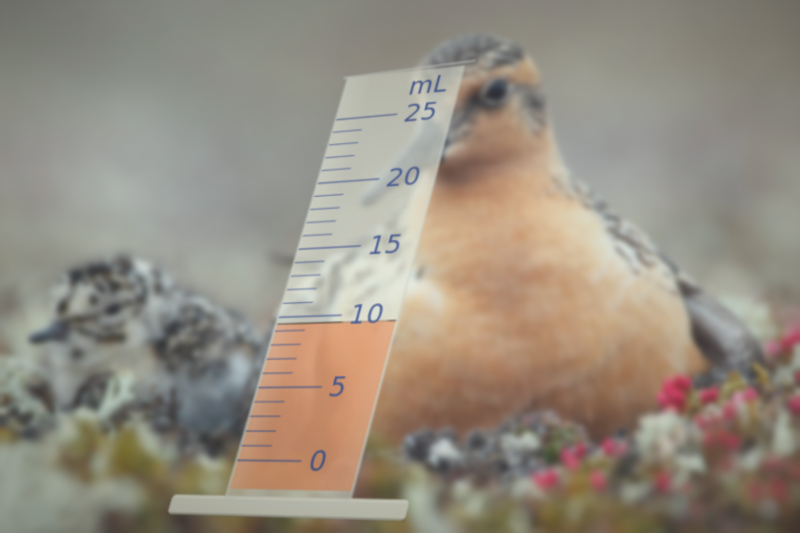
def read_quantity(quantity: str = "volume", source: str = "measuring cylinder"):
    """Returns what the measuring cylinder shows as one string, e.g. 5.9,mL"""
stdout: 9.5,mL
